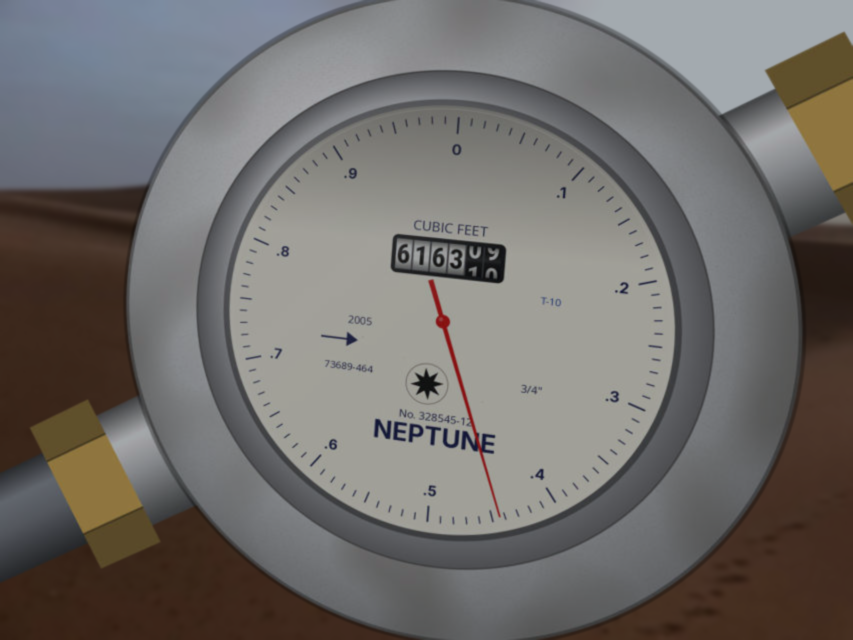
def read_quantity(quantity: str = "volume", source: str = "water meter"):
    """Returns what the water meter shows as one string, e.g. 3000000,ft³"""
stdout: 616309.44,ft³
